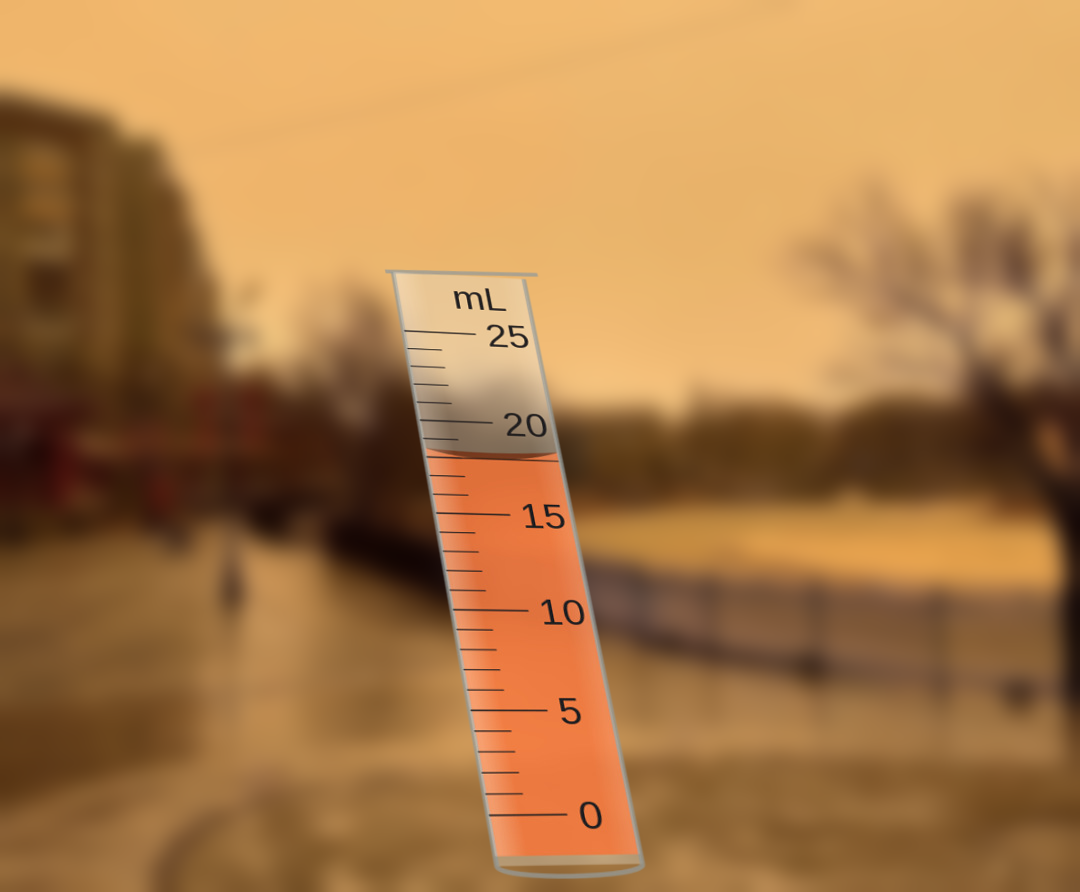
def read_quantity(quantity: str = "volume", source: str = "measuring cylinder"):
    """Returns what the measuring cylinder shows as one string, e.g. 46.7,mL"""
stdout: 18,mL
